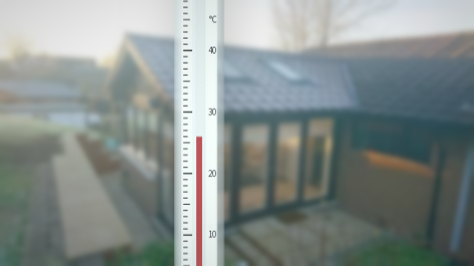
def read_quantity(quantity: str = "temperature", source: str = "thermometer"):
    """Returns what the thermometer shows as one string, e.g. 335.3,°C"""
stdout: 26,°C
